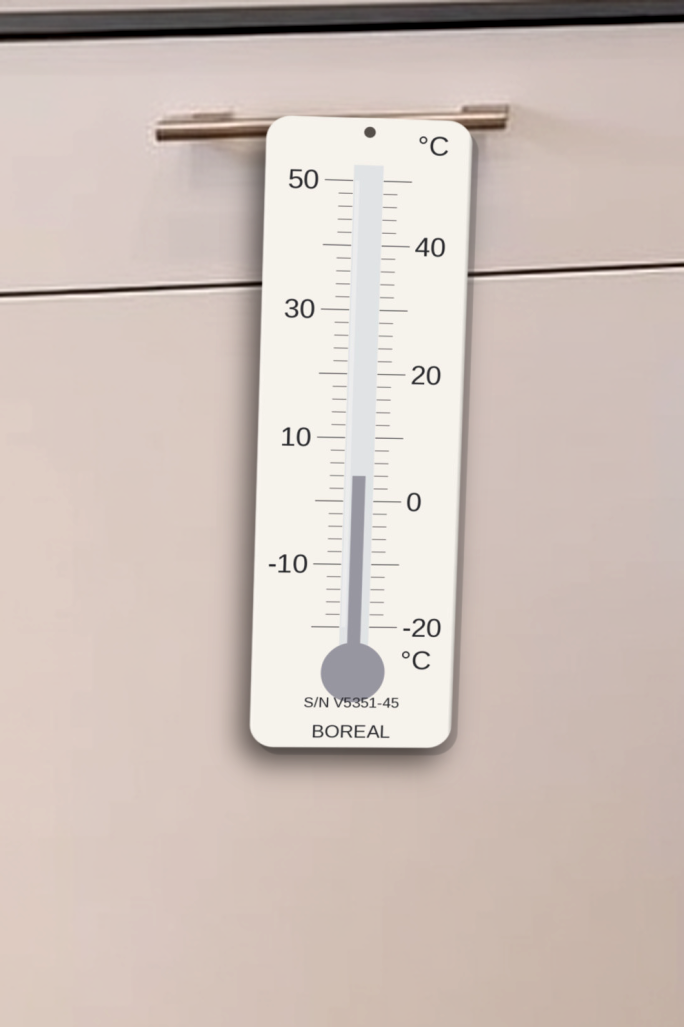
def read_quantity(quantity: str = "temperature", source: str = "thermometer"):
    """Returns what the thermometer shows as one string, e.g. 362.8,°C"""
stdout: 4,°C
